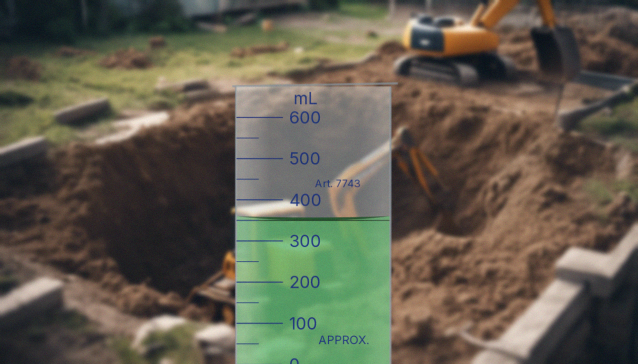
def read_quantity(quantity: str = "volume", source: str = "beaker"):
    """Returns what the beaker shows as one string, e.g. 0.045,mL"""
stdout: 350,mL
